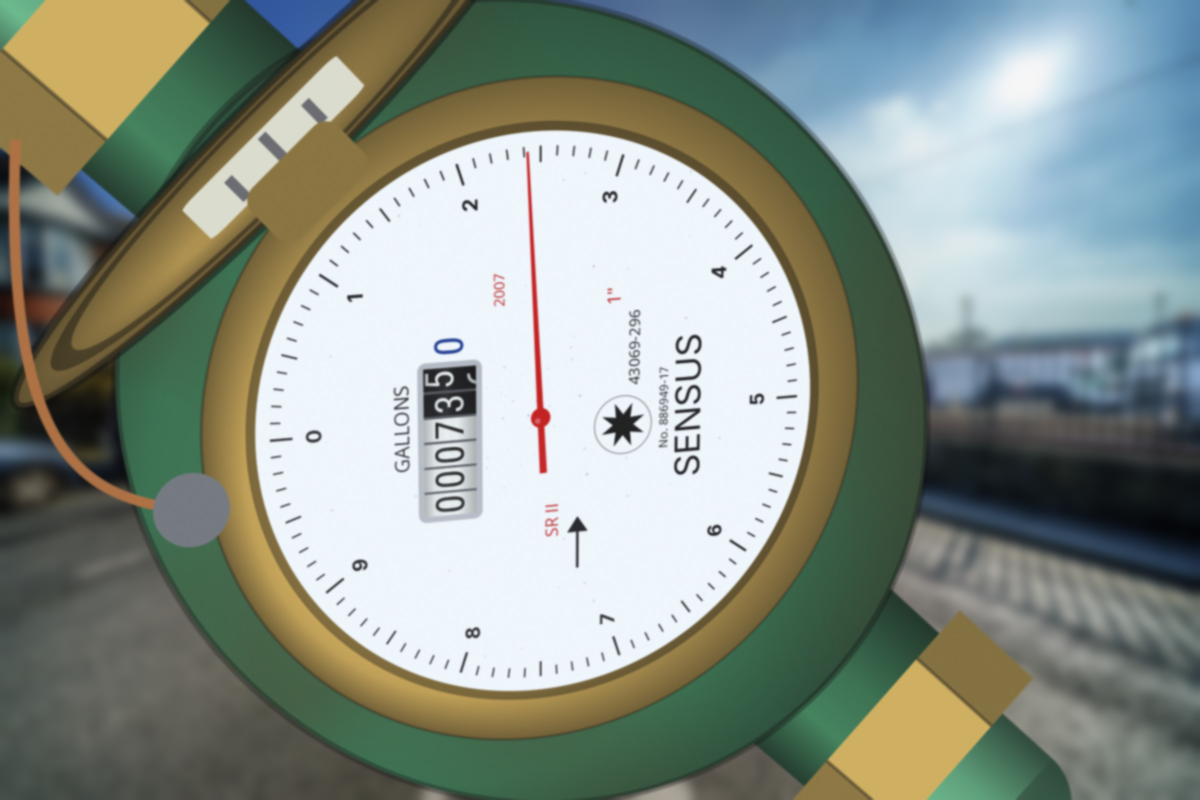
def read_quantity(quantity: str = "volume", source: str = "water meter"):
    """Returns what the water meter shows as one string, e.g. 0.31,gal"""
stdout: 7352.4,gal
